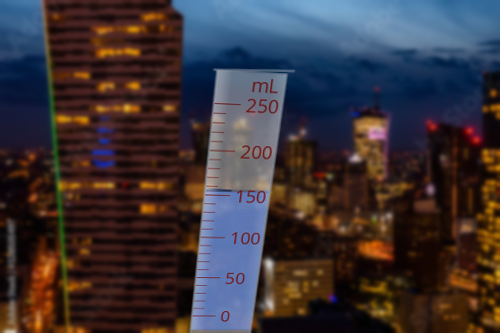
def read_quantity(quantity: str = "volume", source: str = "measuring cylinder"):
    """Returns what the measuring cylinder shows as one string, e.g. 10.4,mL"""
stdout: 155,mL
